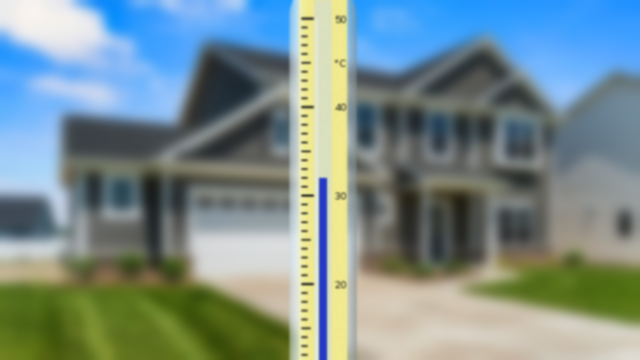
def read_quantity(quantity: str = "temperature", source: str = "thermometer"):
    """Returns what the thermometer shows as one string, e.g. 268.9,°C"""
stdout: 32,°C
